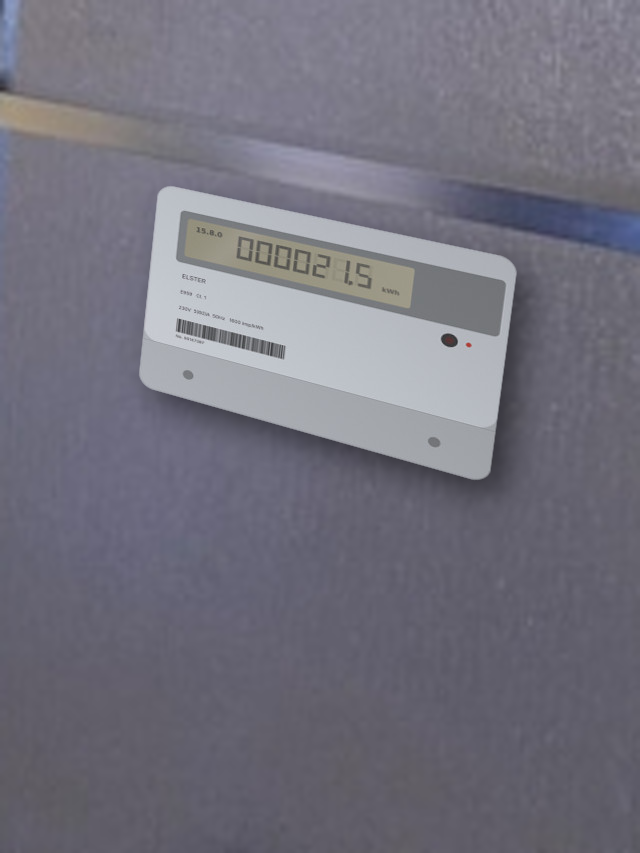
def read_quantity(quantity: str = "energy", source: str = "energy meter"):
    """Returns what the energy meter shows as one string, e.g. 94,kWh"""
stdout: 21.5,kWh
